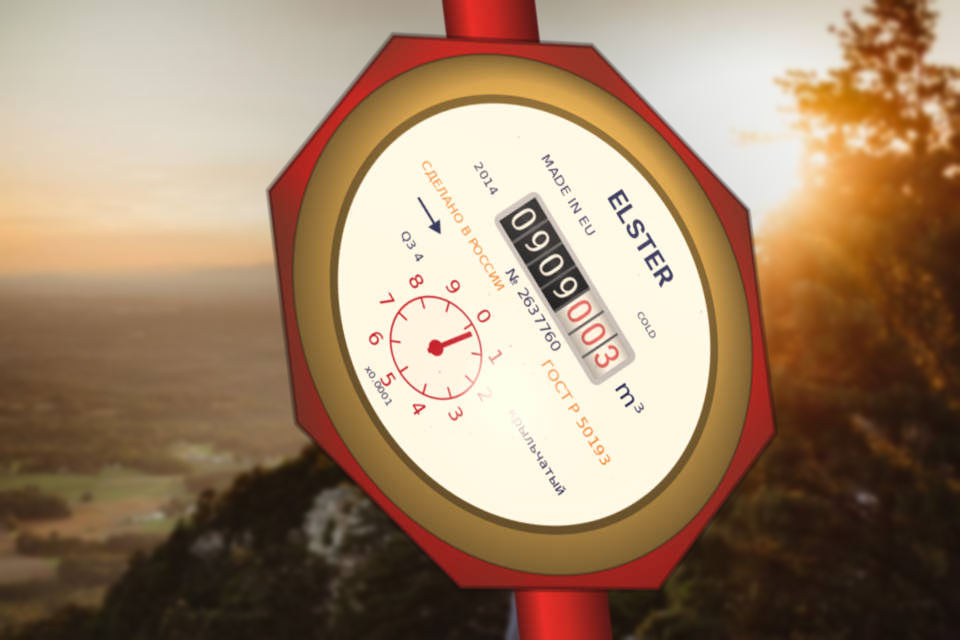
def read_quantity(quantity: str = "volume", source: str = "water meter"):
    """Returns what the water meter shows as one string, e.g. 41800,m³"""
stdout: 909.0030,m³
